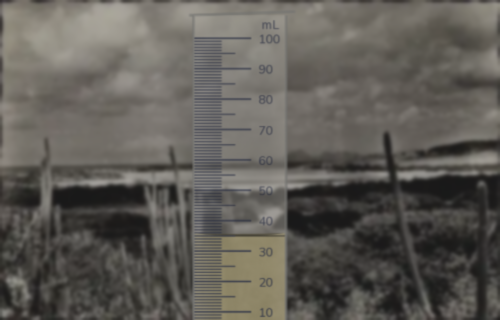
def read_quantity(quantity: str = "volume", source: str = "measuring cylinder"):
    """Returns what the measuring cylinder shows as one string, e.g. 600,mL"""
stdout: 35,mL
